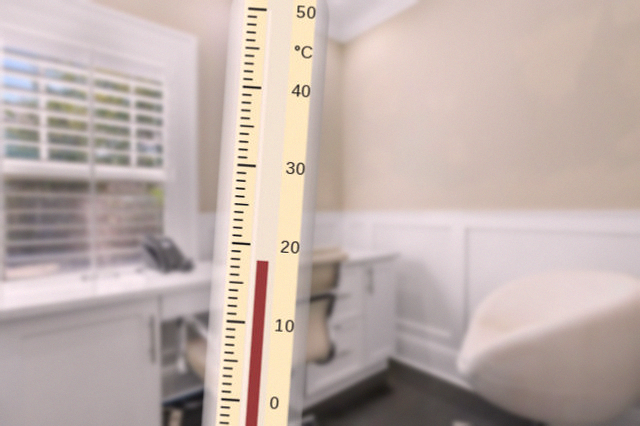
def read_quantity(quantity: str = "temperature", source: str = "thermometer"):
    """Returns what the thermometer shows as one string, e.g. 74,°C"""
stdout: 18,°C
